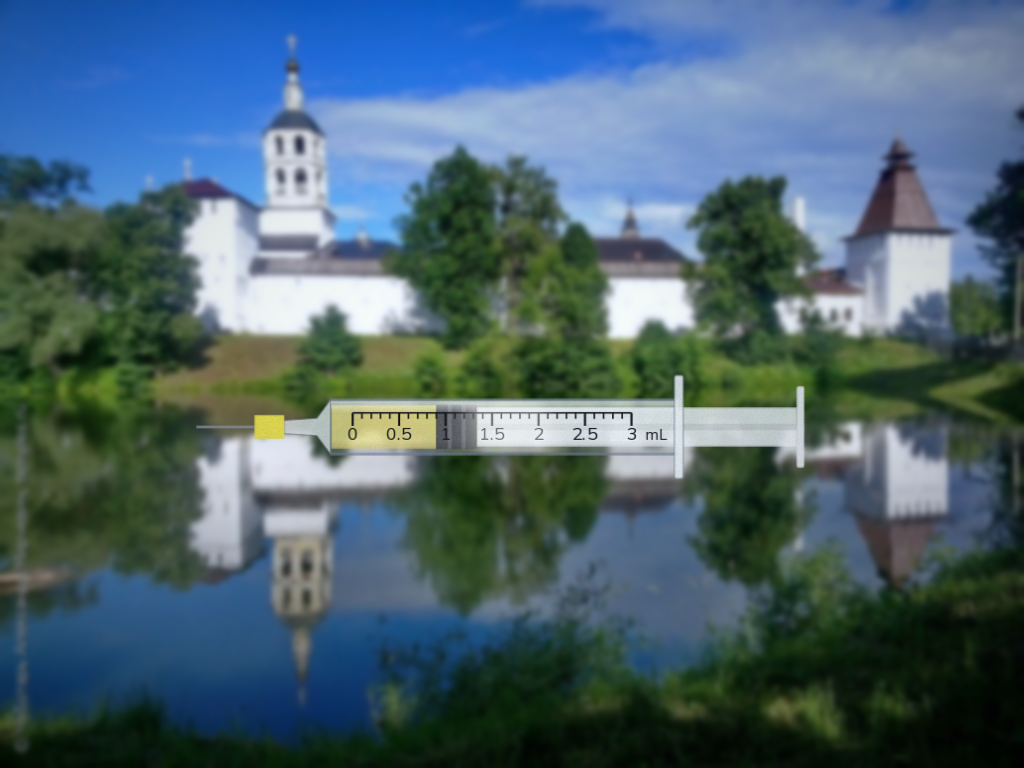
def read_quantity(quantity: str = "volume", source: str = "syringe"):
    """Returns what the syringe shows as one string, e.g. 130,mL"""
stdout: 0.9,mL
